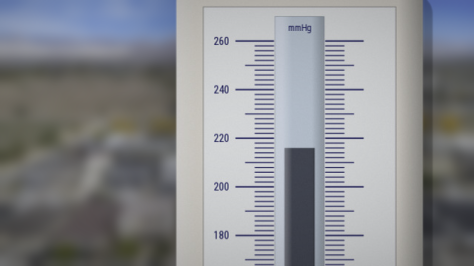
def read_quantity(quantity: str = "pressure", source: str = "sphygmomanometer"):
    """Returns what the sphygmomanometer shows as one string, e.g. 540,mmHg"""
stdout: 216,mmHg
